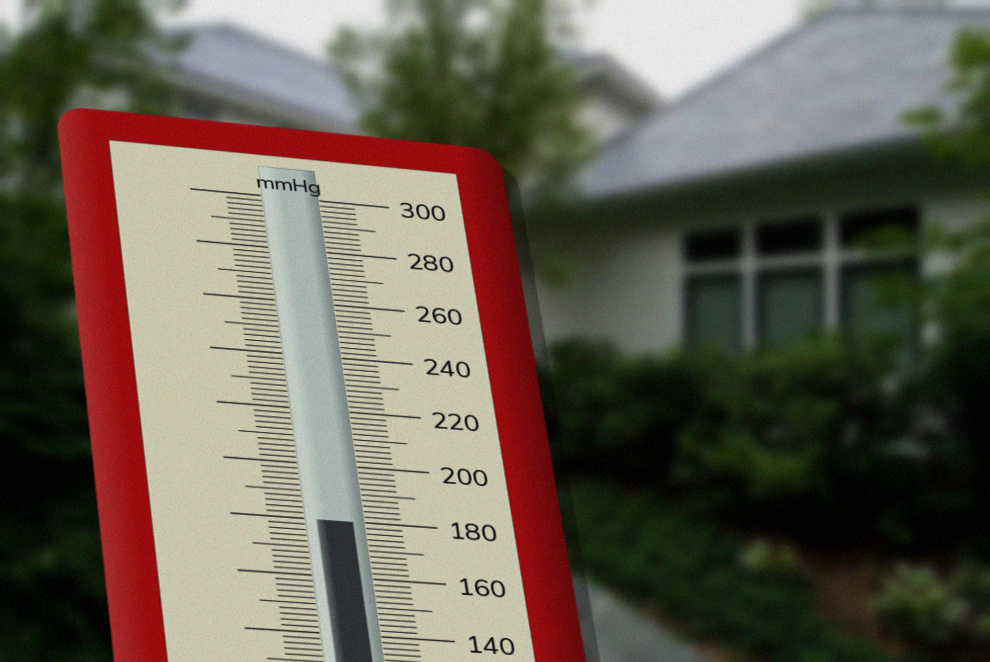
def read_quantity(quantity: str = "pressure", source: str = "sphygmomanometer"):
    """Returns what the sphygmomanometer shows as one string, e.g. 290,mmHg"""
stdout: 180,mmHg
